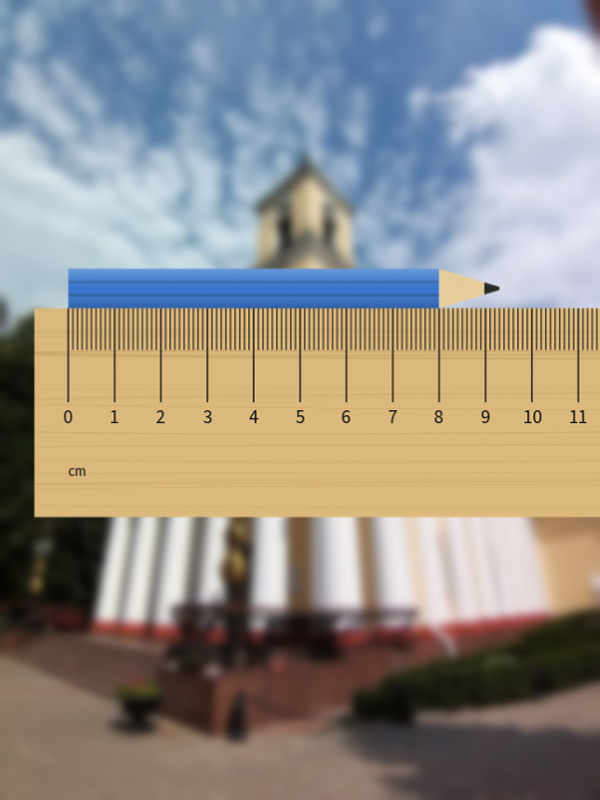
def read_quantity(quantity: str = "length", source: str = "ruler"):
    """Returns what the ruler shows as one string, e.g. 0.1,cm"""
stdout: 9.3,cm
